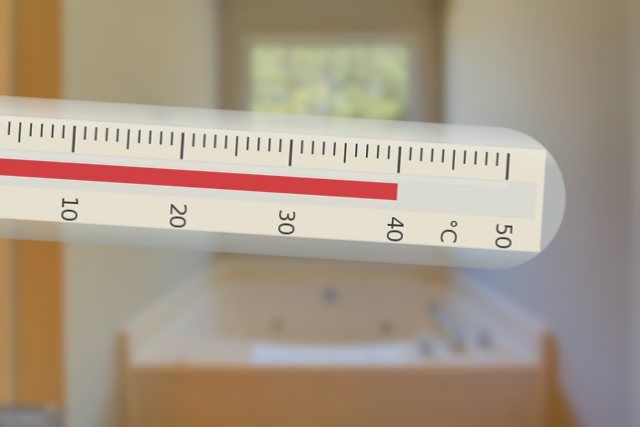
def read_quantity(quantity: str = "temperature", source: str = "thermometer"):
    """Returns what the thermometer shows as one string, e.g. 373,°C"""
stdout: 40,°C
